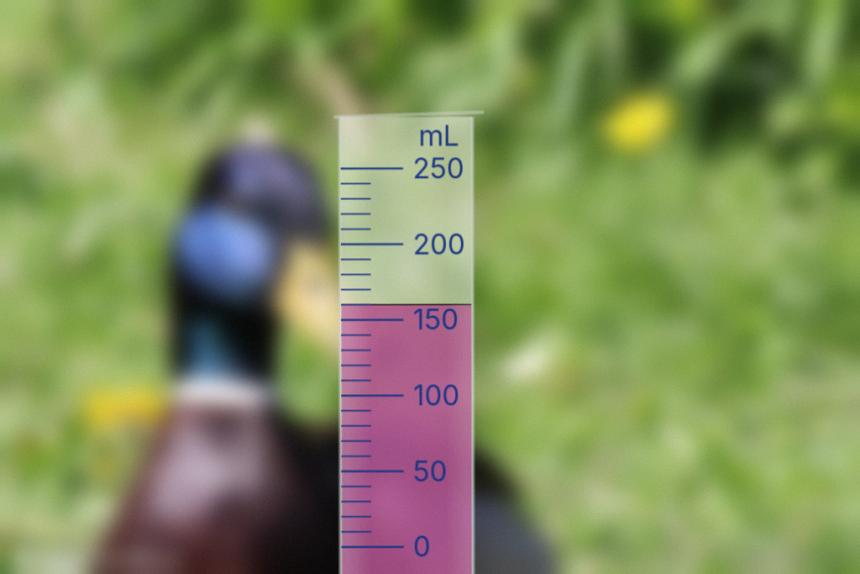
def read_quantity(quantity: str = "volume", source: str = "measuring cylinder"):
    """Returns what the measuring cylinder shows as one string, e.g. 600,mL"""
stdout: 160,mL
